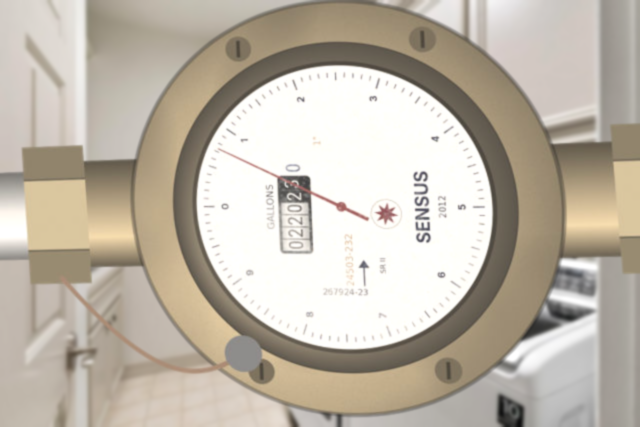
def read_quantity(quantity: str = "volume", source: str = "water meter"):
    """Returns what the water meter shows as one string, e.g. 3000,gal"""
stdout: 220230.7,gal
